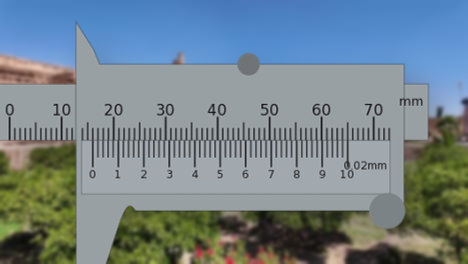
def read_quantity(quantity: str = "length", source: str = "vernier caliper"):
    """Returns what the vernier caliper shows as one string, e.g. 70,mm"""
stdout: 16.0,mm
